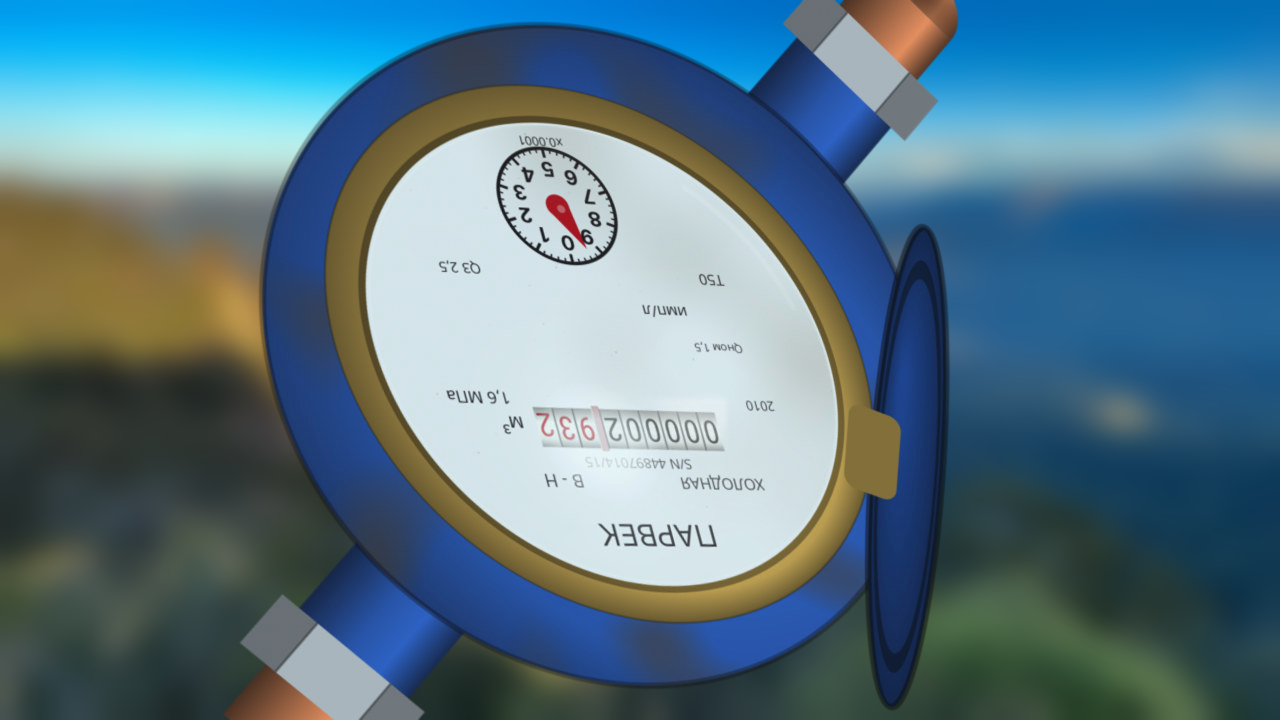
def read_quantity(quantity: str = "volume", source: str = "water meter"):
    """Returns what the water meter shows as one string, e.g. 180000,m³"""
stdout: 2.9319,m³
